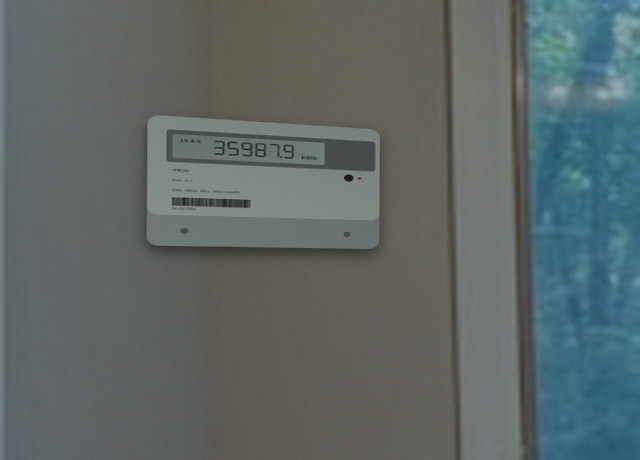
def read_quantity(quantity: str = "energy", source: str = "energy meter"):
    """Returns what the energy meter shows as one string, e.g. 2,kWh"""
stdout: 35987.9,kWh
